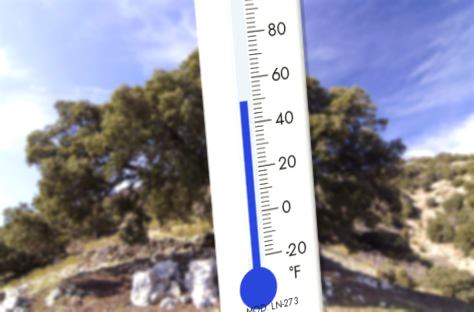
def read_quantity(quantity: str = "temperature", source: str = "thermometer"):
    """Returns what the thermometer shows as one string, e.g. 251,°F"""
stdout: 50,°F
